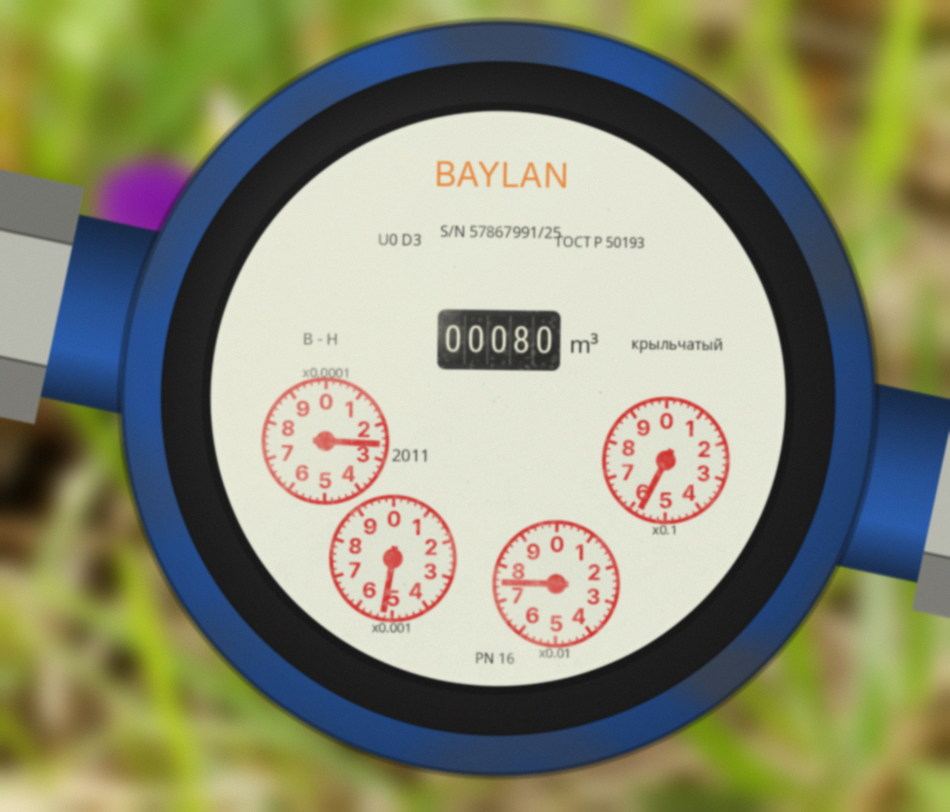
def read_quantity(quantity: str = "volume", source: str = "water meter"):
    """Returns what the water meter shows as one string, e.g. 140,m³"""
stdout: 80.5752,m³
